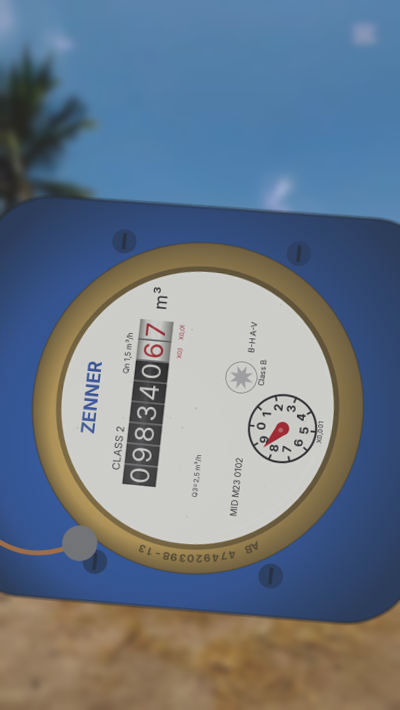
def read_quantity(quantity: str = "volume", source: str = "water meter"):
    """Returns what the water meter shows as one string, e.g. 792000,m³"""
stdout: 98340.678,m³
